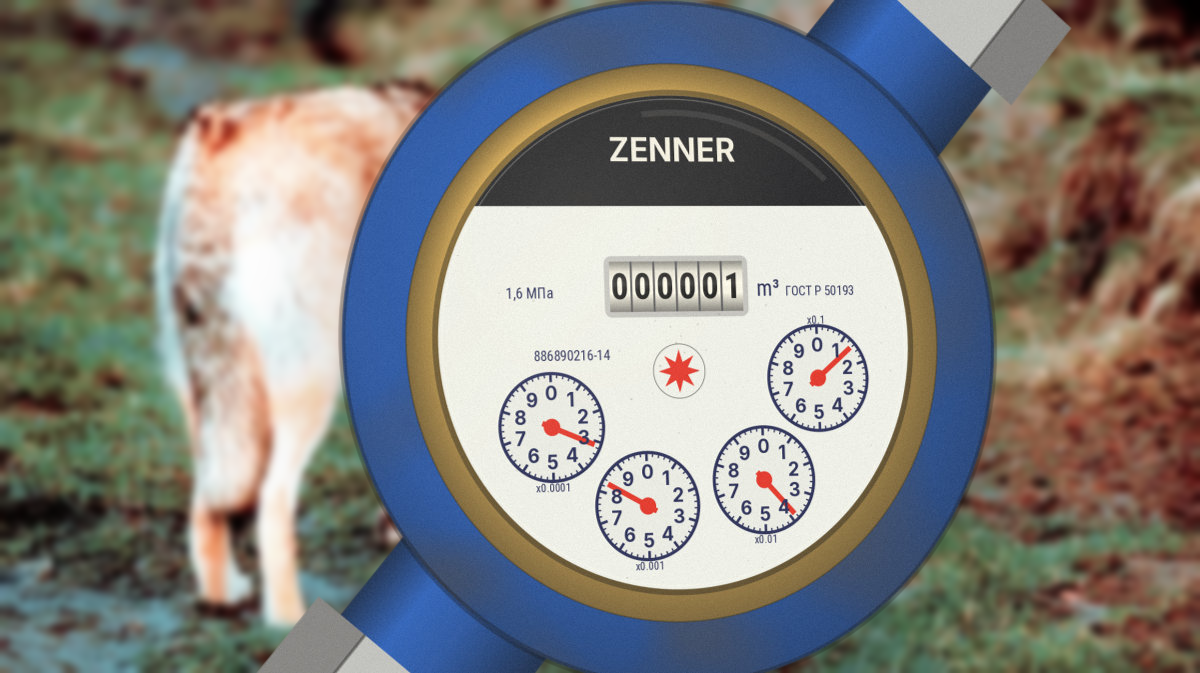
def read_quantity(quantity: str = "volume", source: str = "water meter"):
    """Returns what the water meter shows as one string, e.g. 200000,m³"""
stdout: 1.1383,m³
